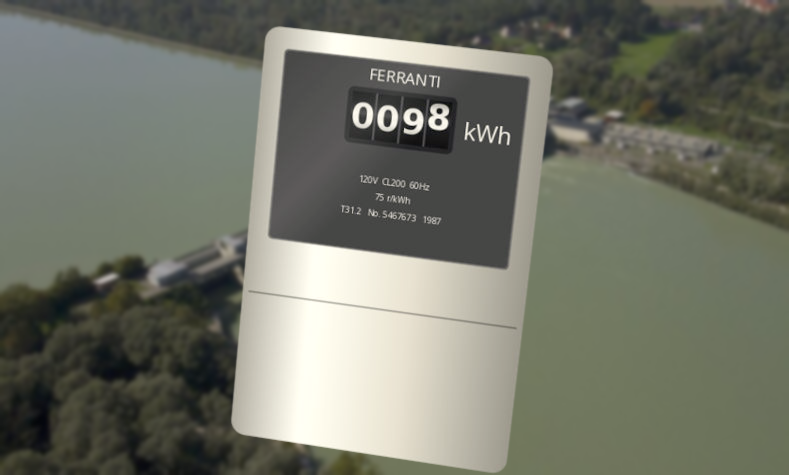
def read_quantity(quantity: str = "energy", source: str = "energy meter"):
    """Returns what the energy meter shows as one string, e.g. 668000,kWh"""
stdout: 98,kWh
